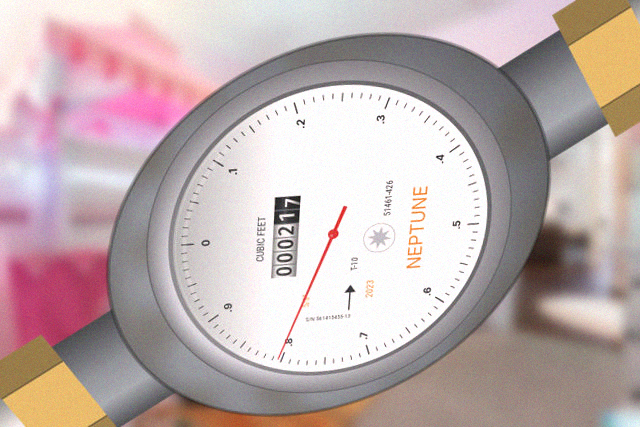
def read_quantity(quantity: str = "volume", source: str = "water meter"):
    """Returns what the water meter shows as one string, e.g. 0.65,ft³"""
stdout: 216.80,ft³
